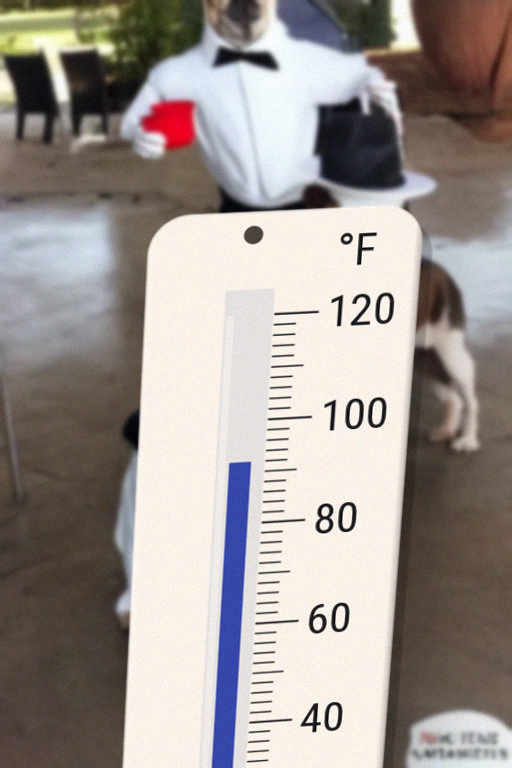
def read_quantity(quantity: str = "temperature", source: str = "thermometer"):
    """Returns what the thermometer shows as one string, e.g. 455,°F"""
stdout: 92,°F
